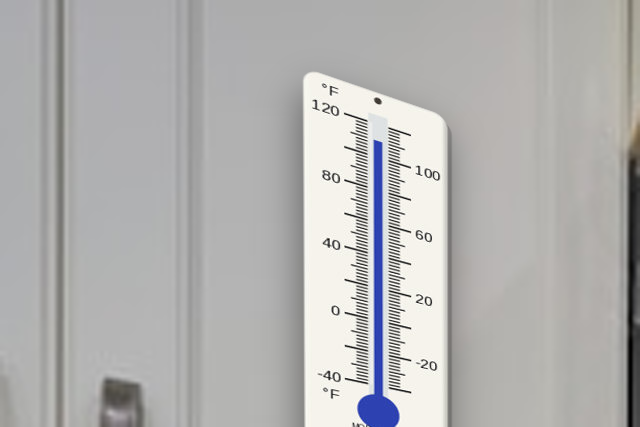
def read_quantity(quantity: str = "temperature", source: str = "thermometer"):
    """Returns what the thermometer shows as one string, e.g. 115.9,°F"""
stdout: 110,°F
